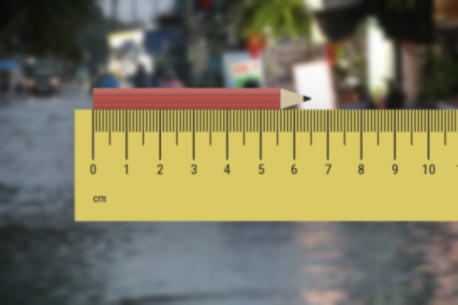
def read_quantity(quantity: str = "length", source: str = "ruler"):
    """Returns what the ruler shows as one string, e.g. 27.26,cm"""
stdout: 6.5,cm
